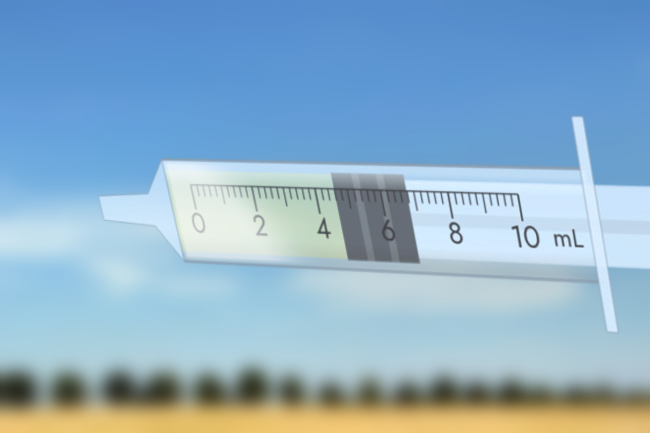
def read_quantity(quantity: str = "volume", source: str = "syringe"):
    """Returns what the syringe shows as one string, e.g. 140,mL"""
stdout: 4.6,mL
